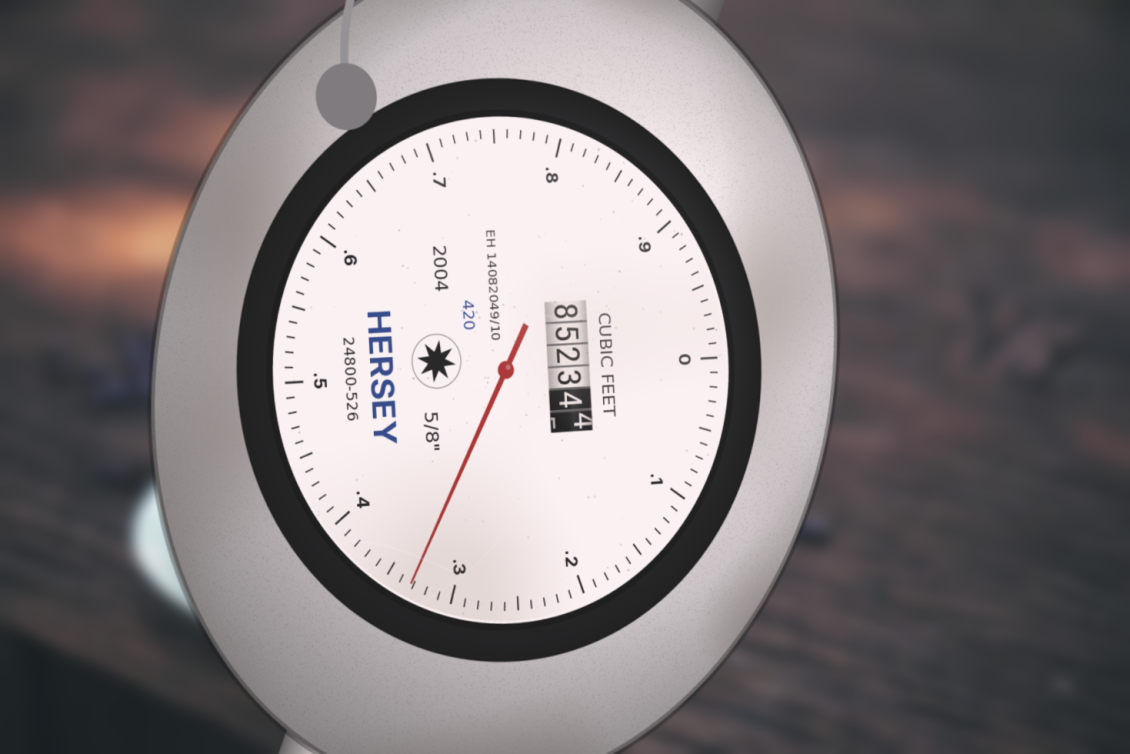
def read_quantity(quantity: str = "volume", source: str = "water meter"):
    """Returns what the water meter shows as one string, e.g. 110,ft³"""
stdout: 852344.33,ft³
